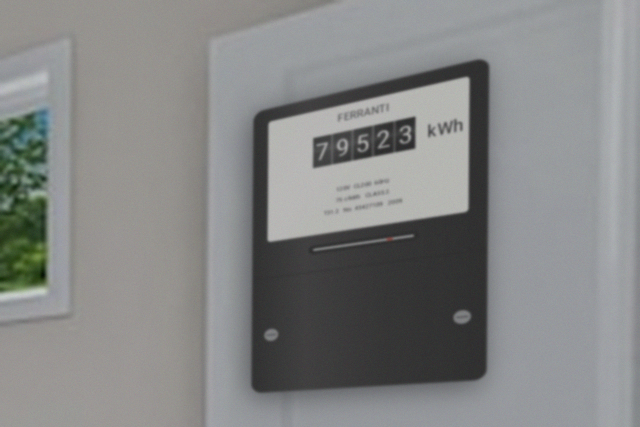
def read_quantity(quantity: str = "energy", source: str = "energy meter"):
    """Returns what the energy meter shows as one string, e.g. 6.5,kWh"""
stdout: 79523,kWh
